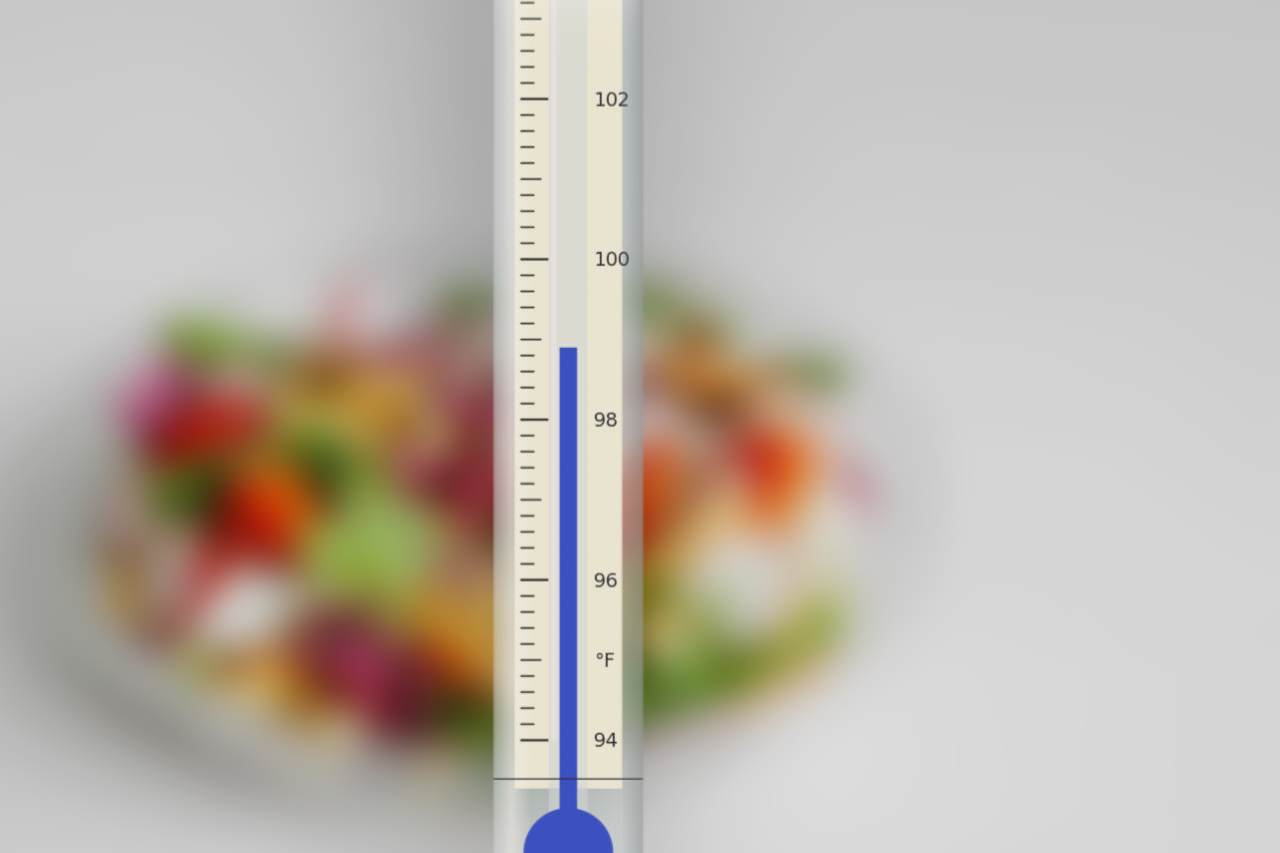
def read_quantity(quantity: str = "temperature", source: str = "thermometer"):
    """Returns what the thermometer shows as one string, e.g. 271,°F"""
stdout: 98.9,°F
